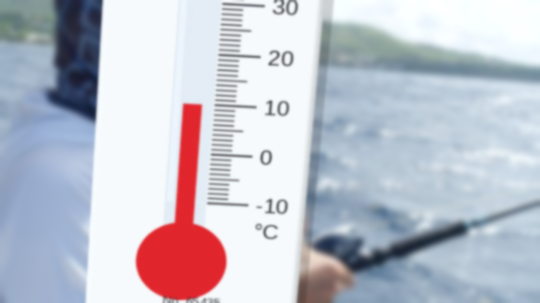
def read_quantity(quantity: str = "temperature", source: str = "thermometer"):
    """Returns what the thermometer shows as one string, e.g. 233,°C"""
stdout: 10,°C
